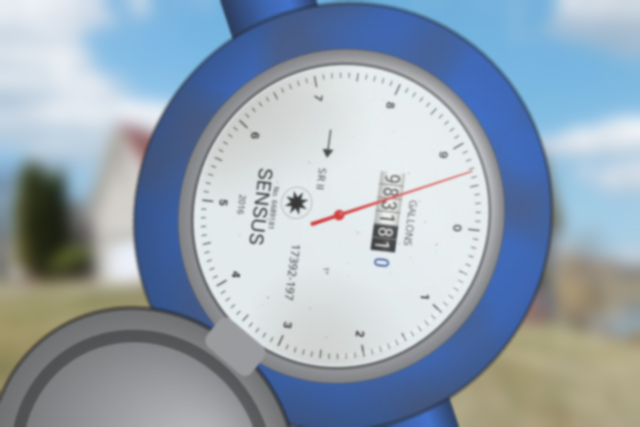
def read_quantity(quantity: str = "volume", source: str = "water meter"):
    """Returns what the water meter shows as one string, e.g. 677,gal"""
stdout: 9831809.3,gal
